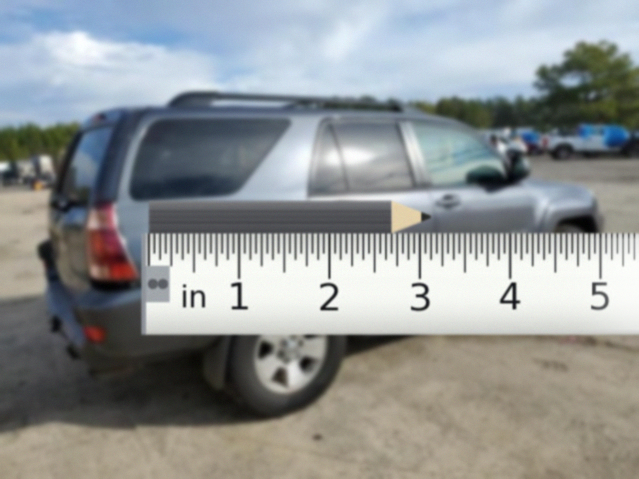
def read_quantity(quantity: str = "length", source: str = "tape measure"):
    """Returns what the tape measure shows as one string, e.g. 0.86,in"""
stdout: 3.125,in
